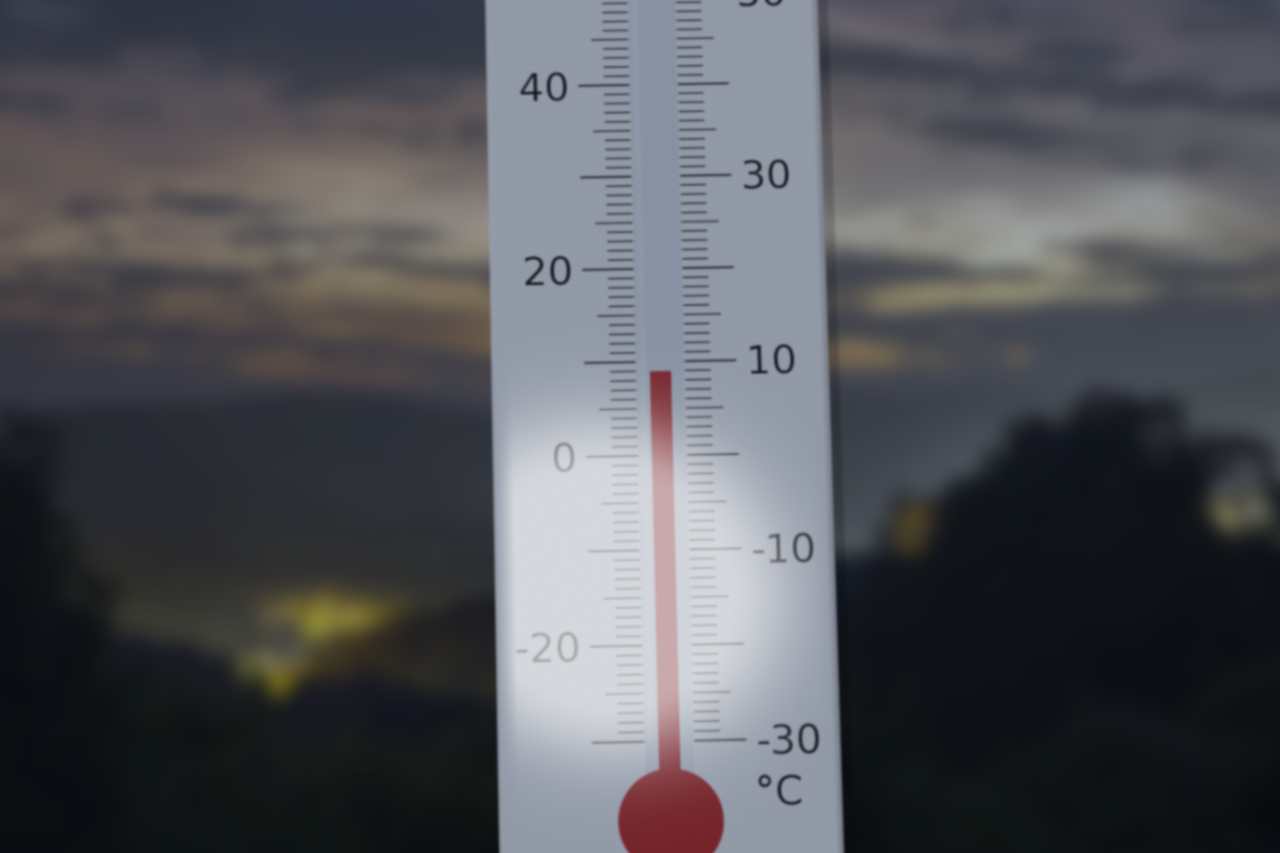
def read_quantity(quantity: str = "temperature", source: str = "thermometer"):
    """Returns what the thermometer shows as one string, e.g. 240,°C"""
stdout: 9,°C
